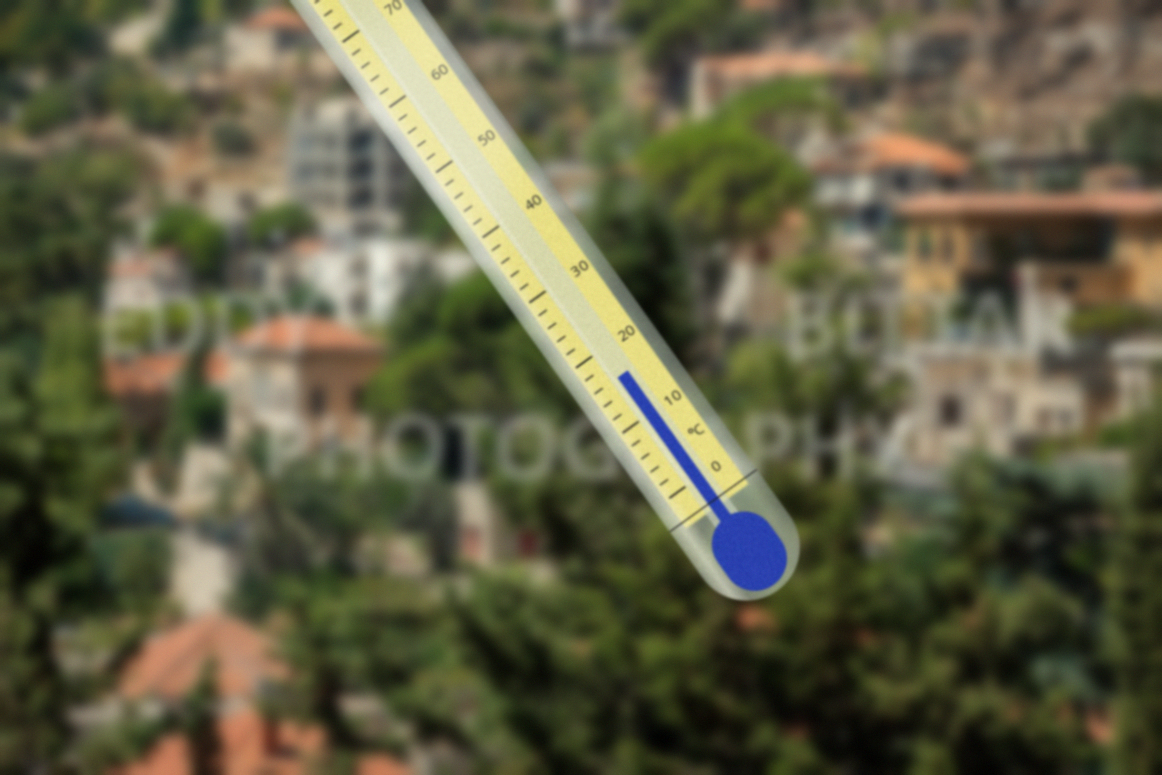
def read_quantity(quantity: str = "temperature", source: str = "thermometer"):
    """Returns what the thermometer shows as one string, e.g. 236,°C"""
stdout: 16,°C
